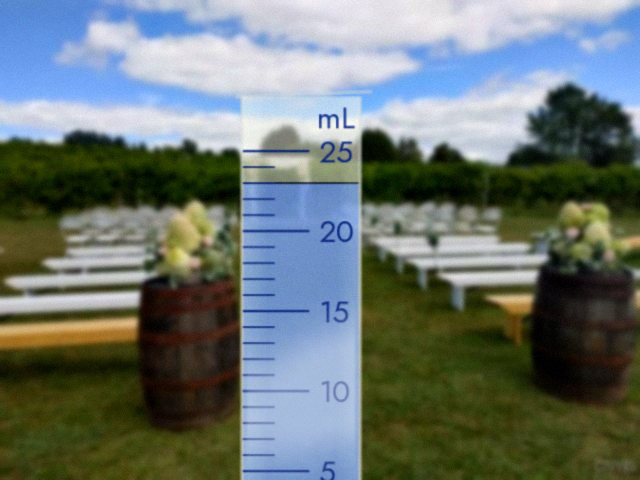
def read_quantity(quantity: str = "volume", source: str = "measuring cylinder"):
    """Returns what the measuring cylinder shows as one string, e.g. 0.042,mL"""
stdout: 23,mL
